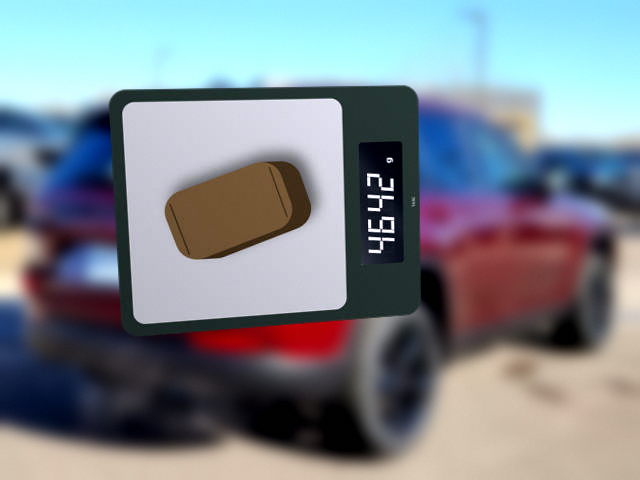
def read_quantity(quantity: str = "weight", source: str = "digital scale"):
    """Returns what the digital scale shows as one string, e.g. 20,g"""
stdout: 4642,g
